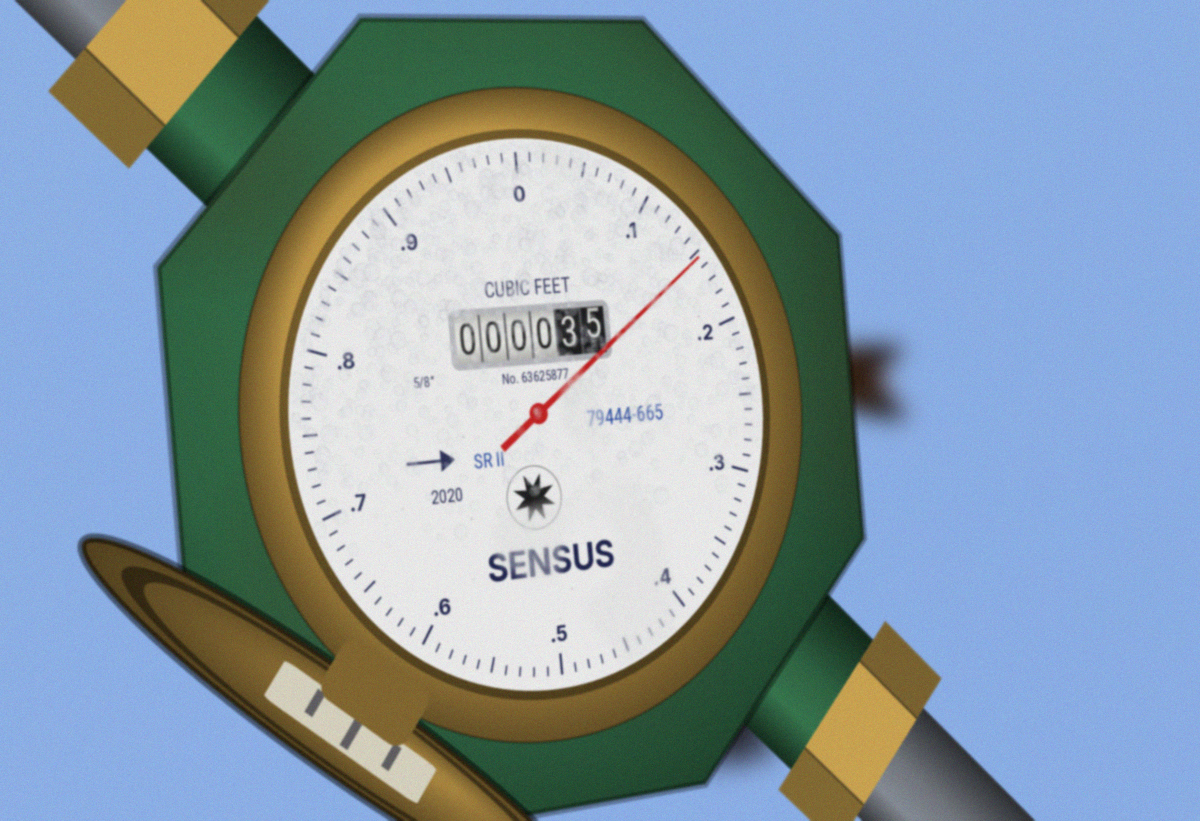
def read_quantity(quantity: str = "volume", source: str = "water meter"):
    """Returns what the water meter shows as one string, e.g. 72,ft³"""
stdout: 35.15,ft³
